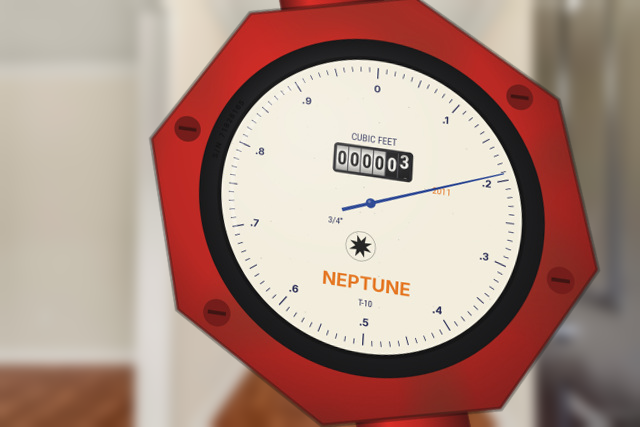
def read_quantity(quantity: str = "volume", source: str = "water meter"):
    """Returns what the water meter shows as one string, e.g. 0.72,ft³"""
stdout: 3.19,ft³
